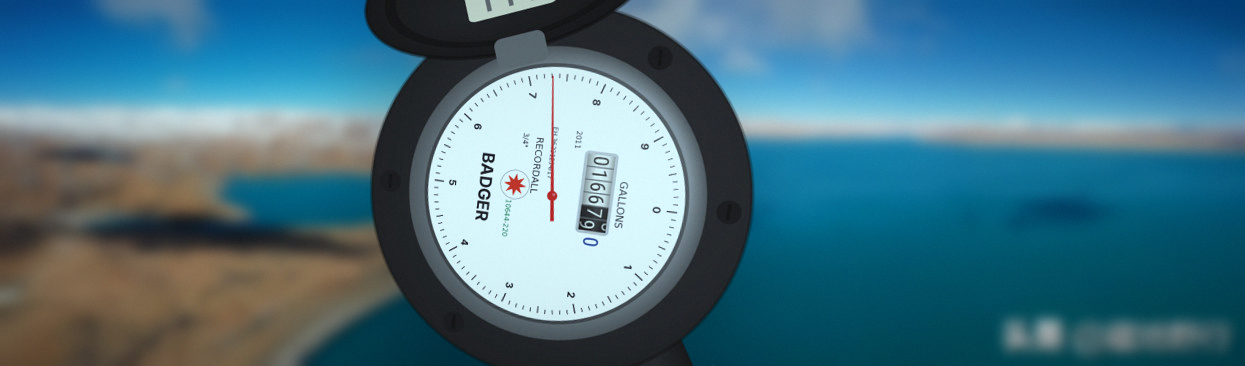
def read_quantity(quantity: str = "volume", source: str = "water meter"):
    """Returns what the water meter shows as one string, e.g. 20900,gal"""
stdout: 166787.3,gal
